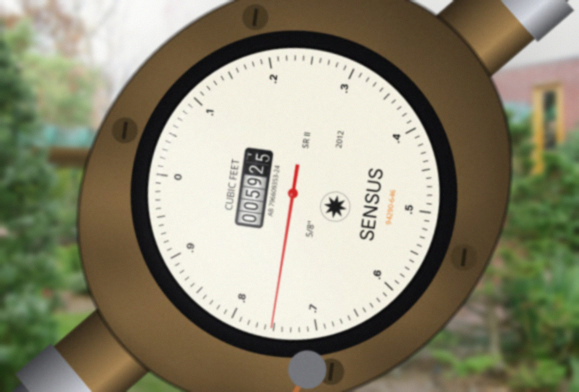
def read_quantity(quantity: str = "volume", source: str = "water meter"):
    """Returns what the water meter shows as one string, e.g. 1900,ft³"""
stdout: 5924.75,ft³
